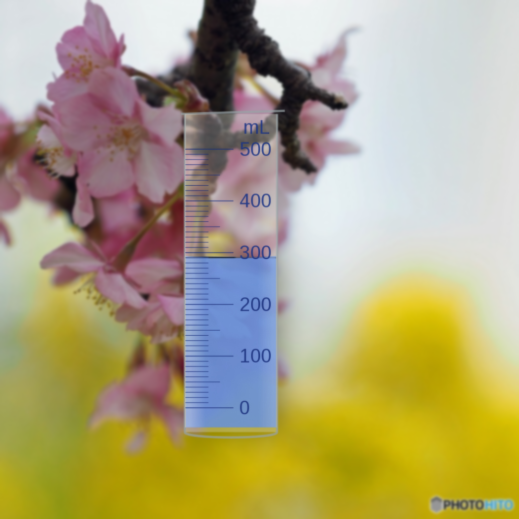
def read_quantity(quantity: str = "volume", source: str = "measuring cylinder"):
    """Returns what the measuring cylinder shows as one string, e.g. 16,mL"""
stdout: 290,mL
